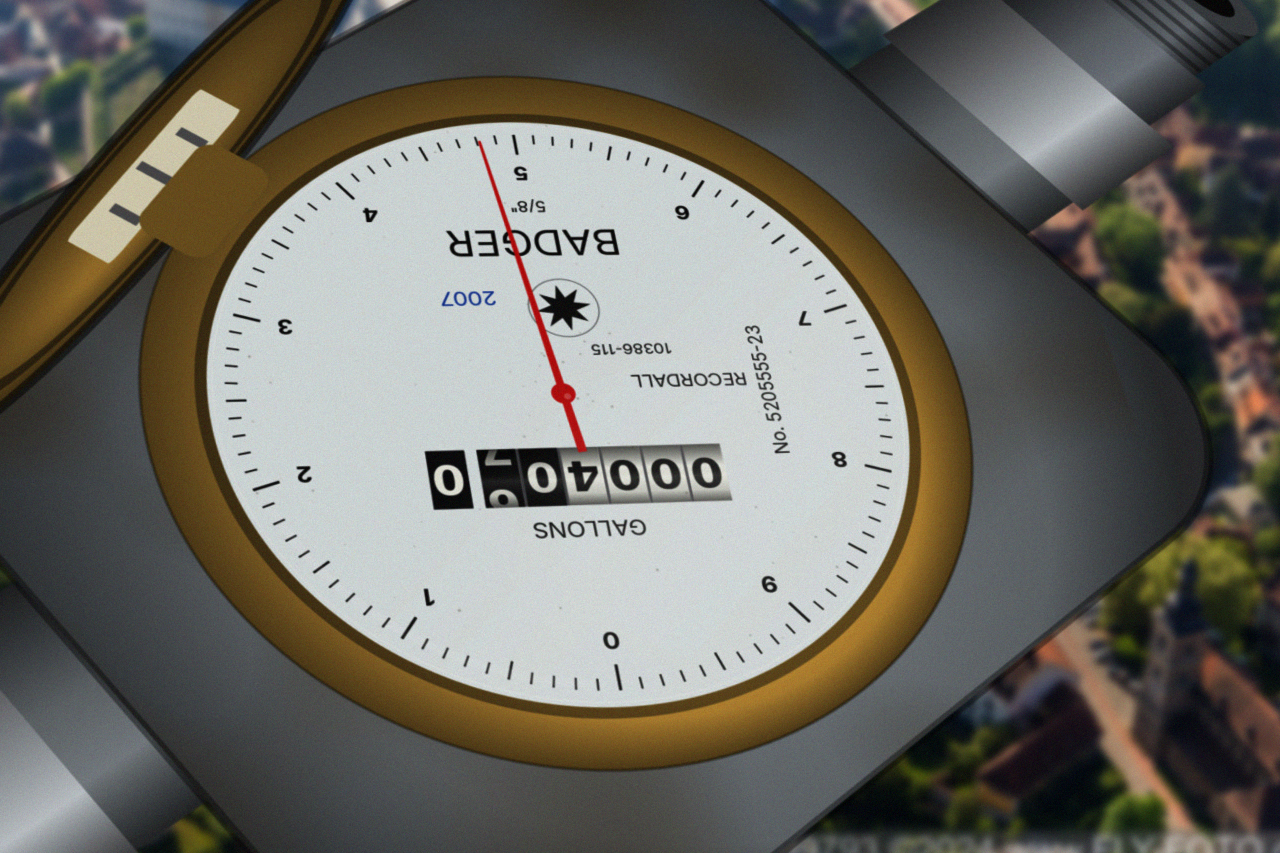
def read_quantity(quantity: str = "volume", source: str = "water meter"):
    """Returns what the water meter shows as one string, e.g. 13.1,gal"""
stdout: 4064.8,gal
